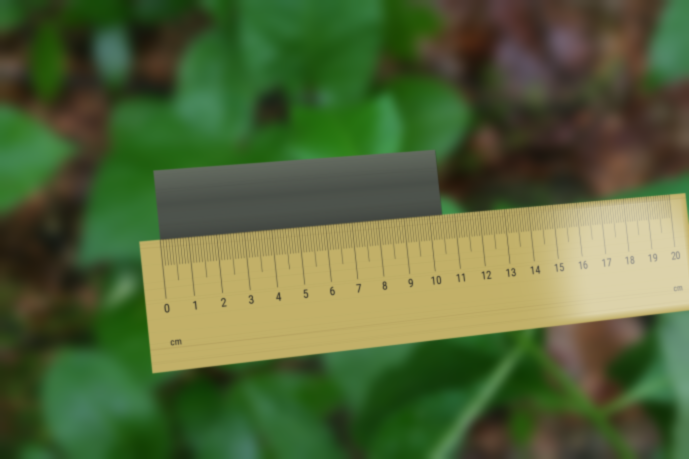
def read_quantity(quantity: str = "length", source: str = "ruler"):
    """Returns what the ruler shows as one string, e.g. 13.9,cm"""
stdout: 10.5,cm
